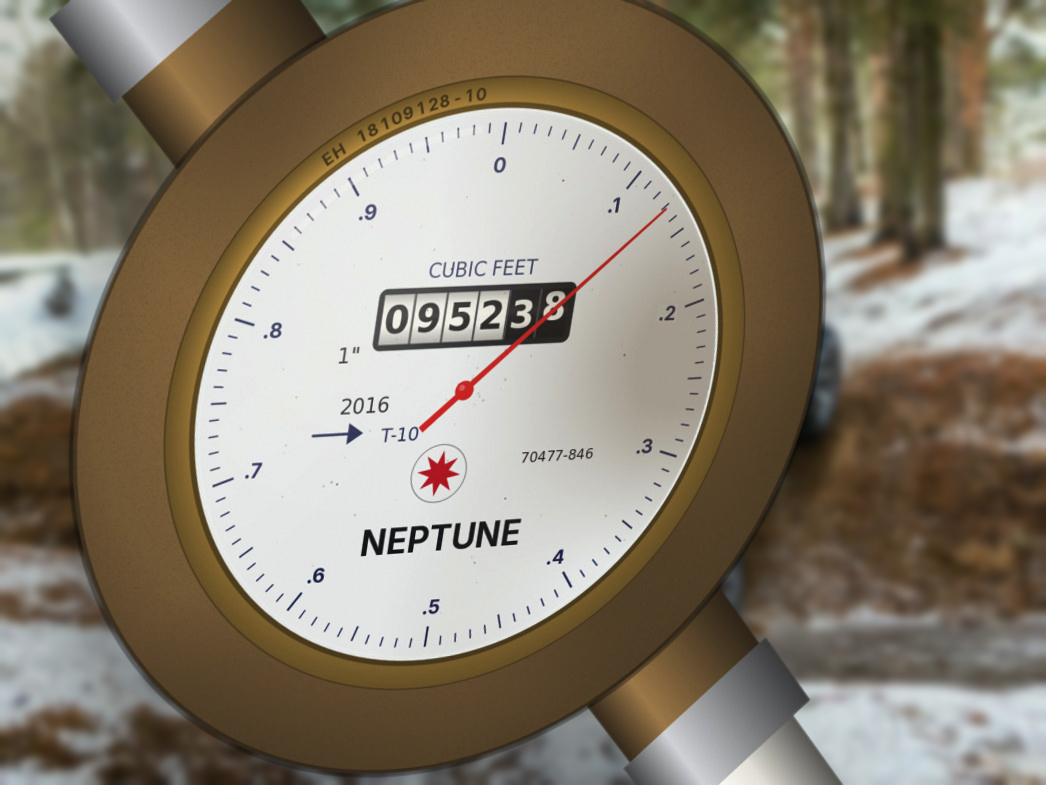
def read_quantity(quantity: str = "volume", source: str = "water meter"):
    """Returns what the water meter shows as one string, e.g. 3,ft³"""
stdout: 95238.13,ft³
